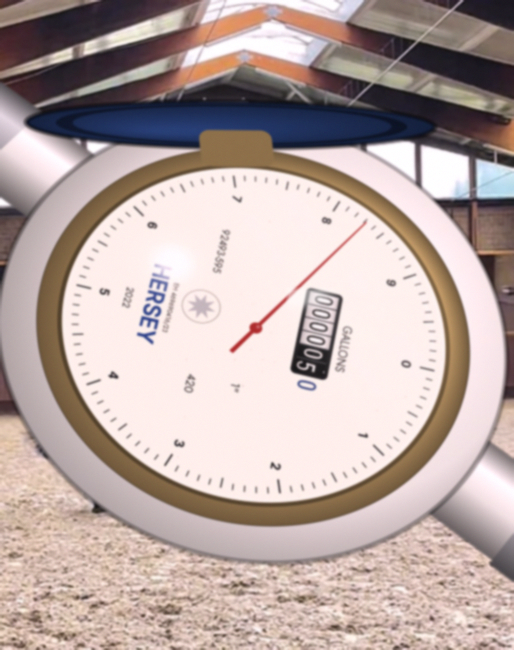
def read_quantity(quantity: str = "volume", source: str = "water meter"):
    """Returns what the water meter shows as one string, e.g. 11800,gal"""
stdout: 48.3,gal
